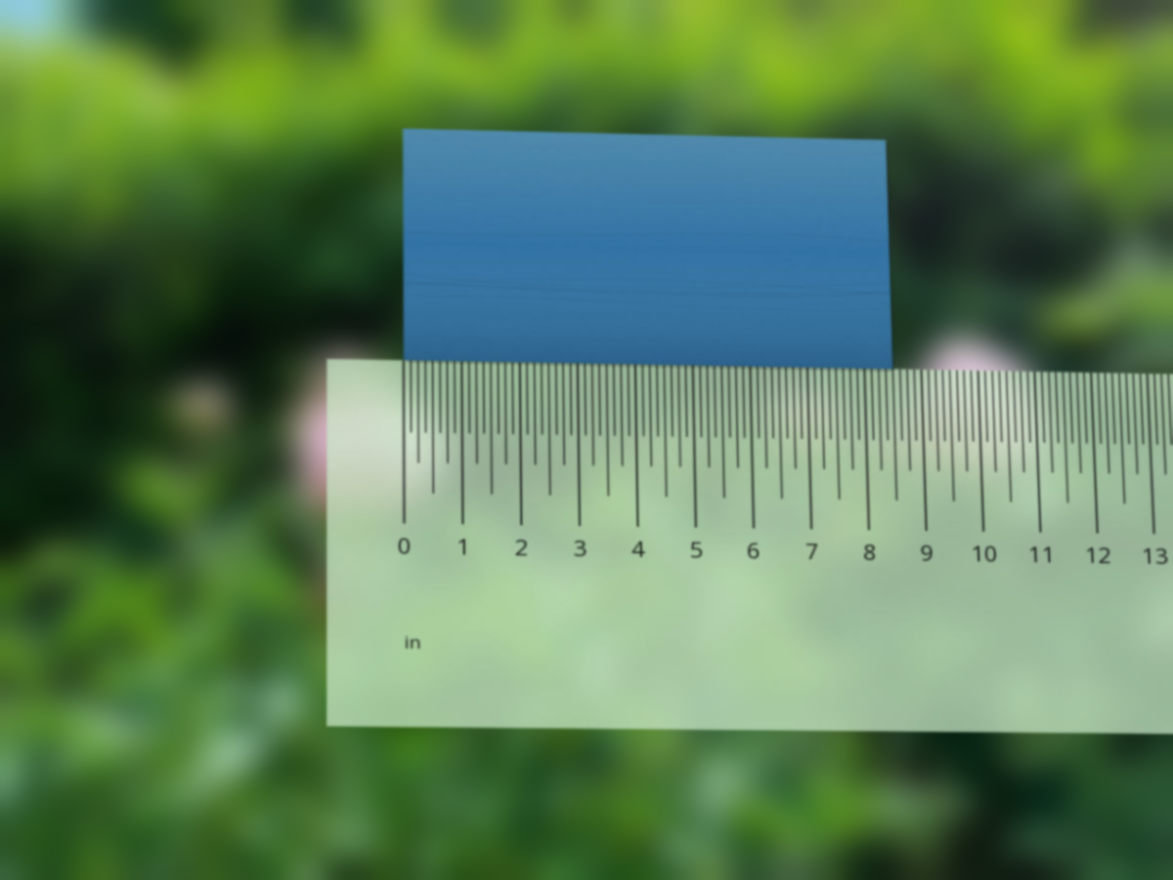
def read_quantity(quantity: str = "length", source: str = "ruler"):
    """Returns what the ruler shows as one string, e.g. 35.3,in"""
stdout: 8.5,in
